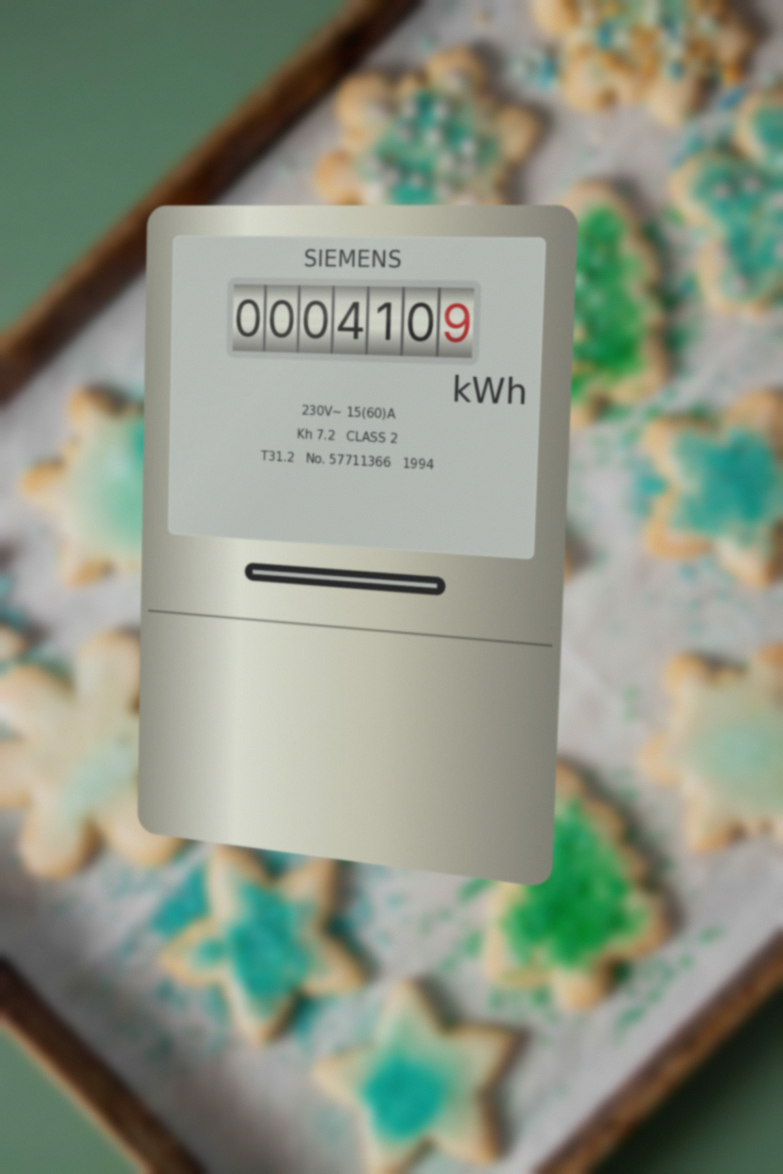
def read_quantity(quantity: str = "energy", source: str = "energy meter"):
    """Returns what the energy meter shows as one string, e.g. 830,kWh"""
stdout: 410.9,kWh
